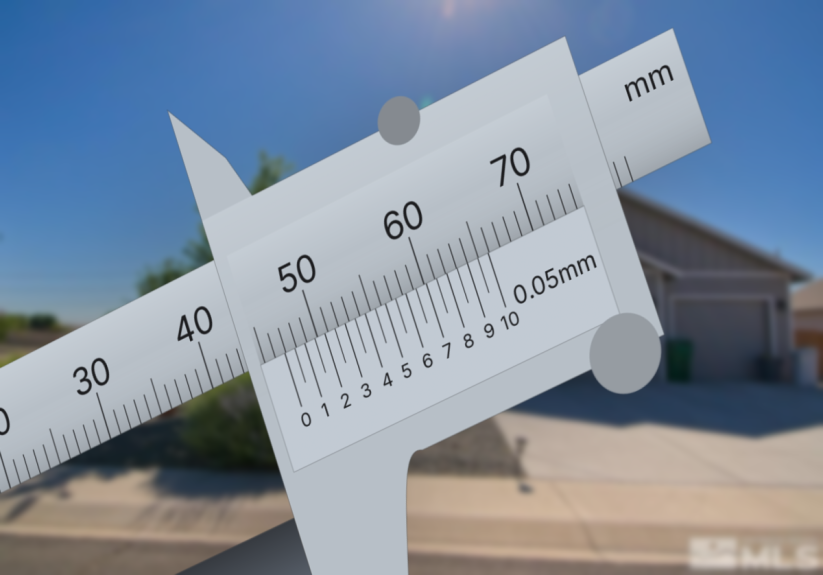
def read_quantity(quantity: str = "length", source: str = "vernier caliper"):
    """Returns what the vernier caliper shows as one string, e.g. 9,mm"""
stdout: 46.9,mm
